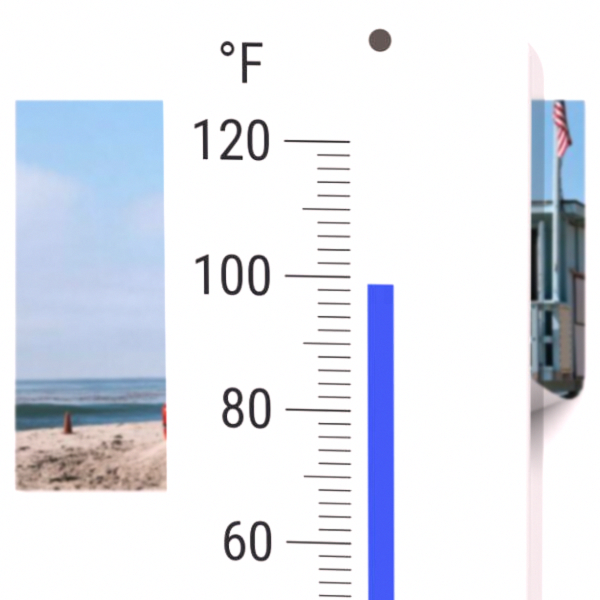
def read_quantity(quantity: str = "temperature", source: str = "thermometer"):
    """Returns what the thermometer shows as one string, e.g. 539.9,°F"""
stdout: 99,°F
